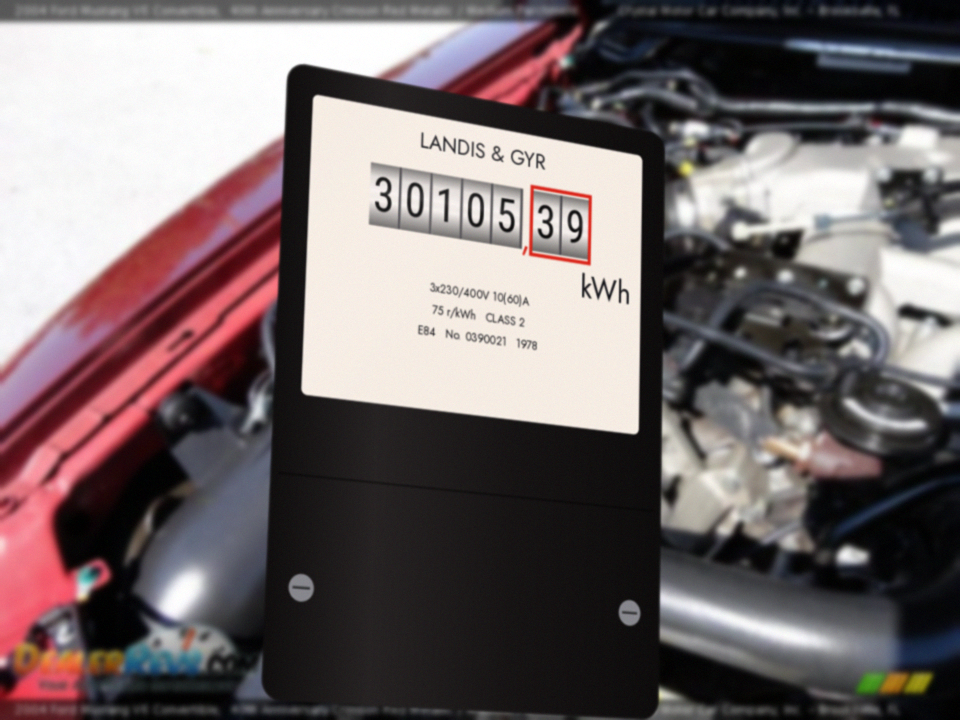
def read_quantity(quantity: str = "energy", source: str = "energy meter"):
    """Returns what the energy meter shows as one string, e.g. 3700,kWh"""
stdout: 30105.39,kWh
